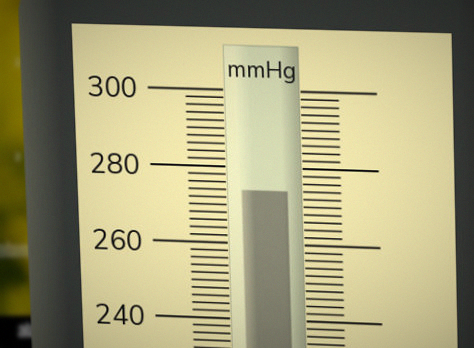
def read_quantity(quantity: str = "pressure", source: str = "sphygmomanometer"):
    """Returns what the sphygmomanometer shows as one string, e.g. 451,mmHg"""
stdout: 274,mmHg
